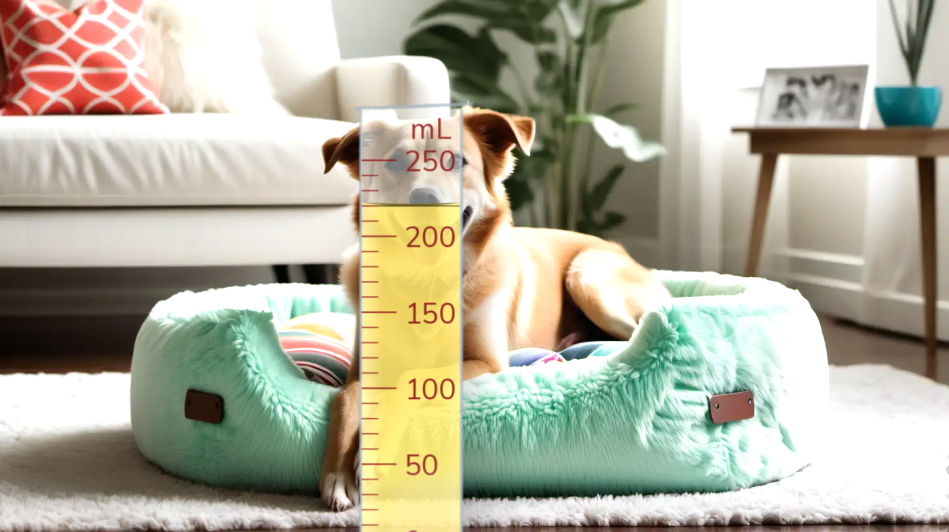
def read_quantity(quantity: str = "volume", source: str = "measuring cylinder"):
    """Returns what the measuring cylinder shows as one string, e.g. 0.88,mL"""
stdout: 220,mL
